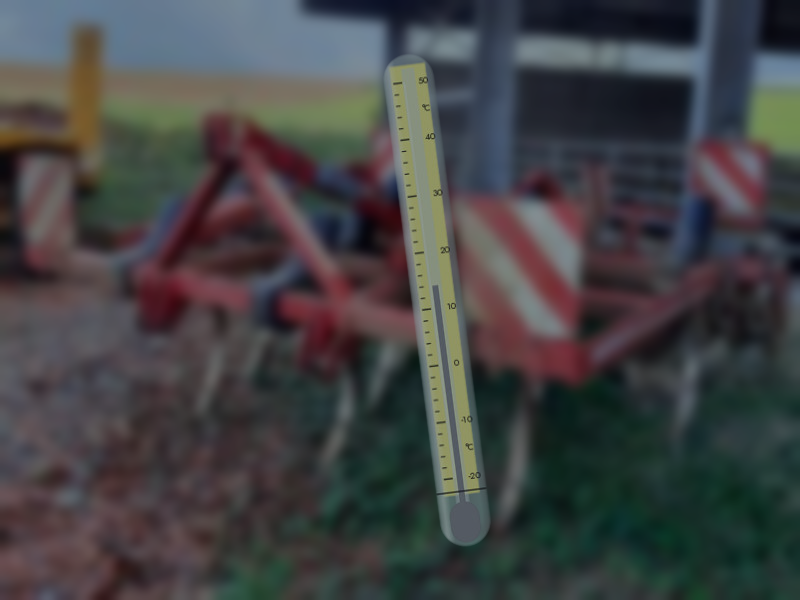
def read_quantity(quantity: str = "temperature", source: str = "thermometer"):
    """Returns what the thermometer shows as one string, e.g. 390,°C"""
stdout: 14,°C
